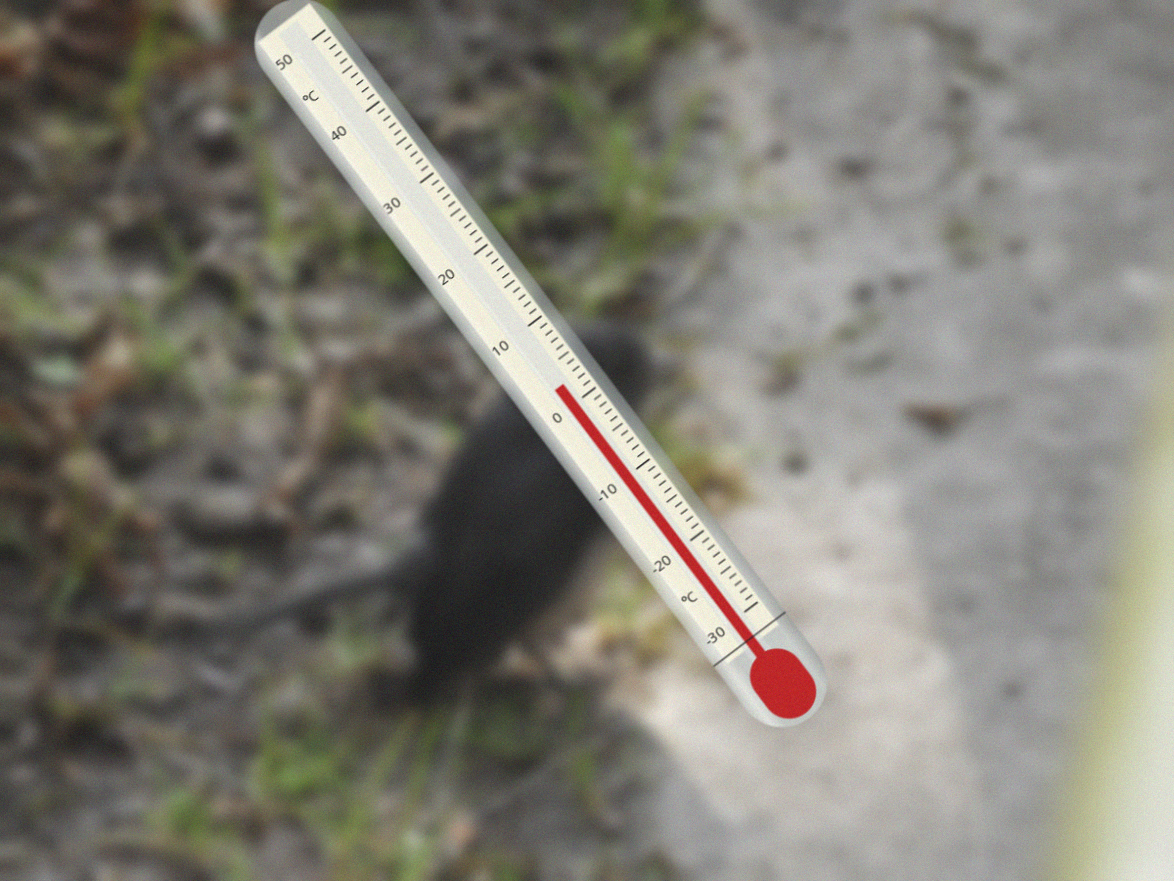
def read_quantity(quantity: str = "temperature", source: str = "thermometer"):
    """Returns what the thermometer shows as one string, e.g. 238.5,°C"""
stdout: 2.5,°C
